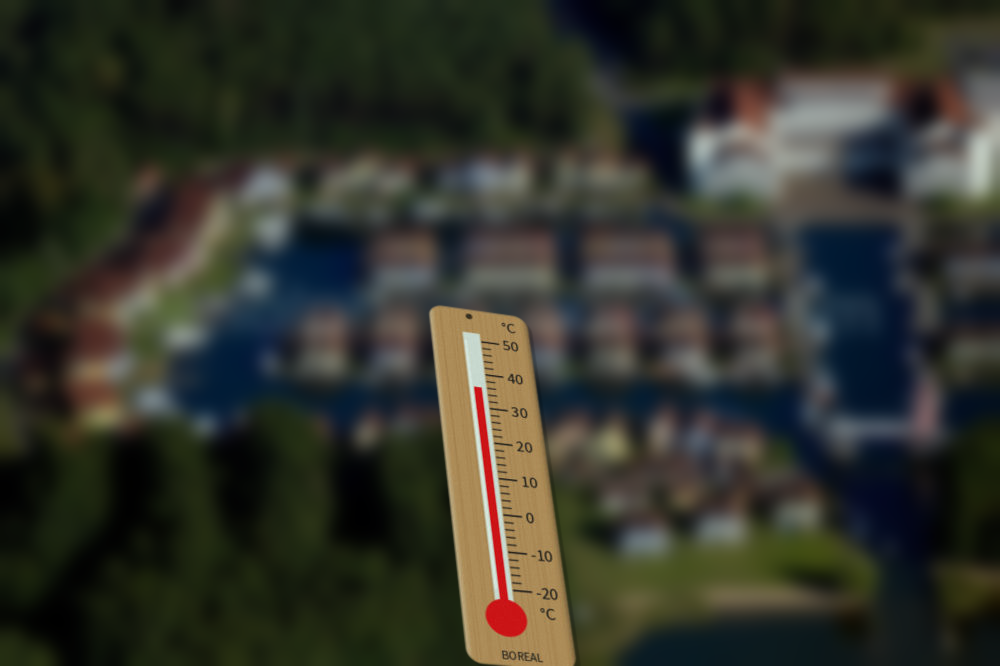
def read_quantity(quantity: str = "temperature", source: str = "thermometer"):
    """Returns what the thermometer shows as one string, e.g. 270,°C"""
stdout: 36,°C
